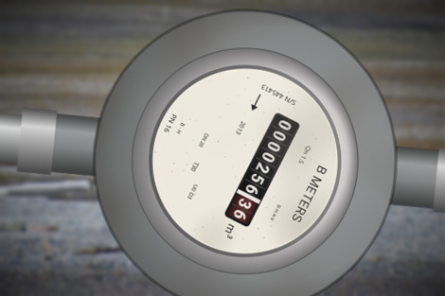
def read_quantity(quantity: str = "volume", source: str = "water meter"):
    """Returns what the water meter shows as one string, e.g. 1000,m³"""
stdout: 256.36,m³
